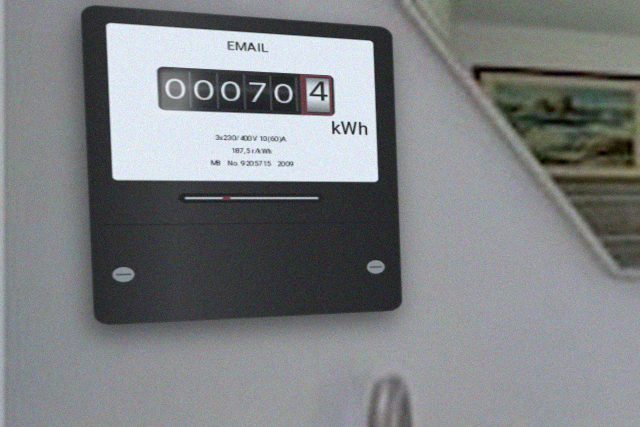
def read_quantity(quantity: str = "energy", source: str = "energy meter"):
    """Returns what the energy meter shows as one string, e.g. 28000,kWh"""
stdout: 70.4,kWh
